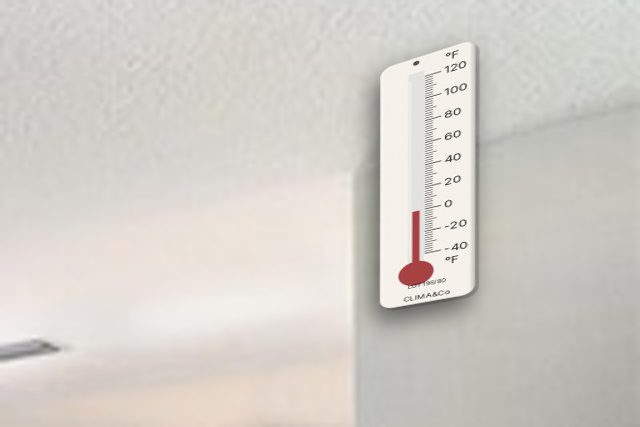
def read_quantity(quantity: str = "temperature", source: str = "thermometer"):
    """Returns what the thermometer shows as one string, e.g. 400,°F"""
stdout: 0,°F
